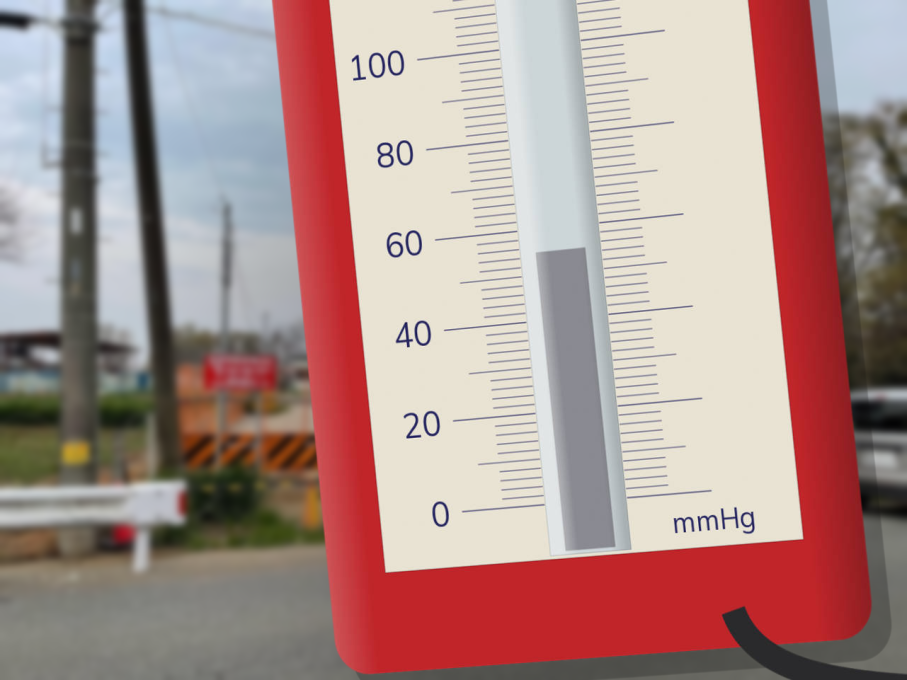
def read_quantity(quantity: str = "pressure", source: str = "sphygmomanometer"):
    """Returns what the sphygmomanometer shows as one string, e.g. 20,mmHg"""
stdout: 55,mmHg
